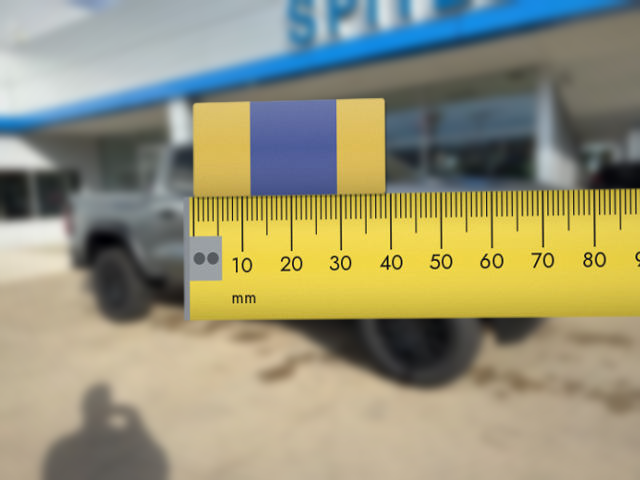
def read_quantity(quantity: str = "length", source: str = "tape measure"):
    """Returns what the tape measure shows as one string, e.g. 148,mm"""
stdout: 39,mm
